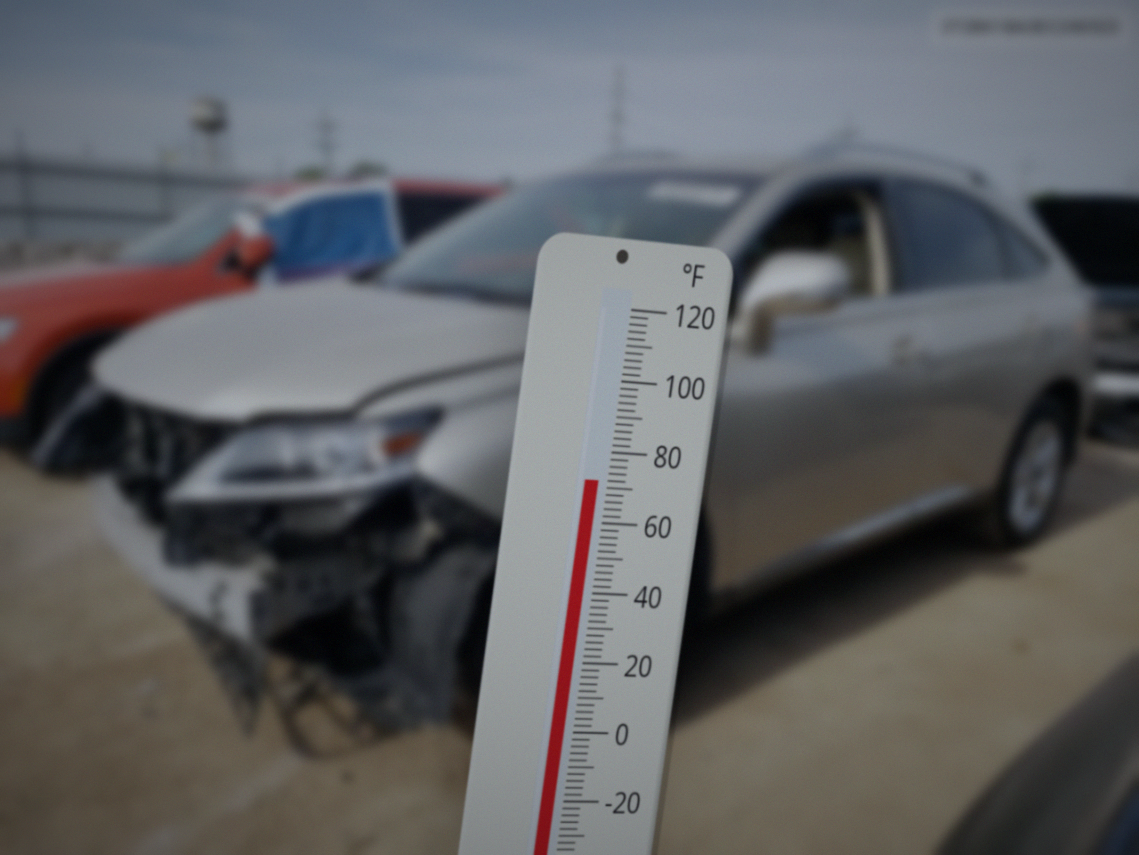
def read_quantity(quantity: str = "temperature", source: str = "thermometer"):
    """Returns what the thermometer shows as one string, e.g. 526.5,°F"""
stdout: 72,°F
